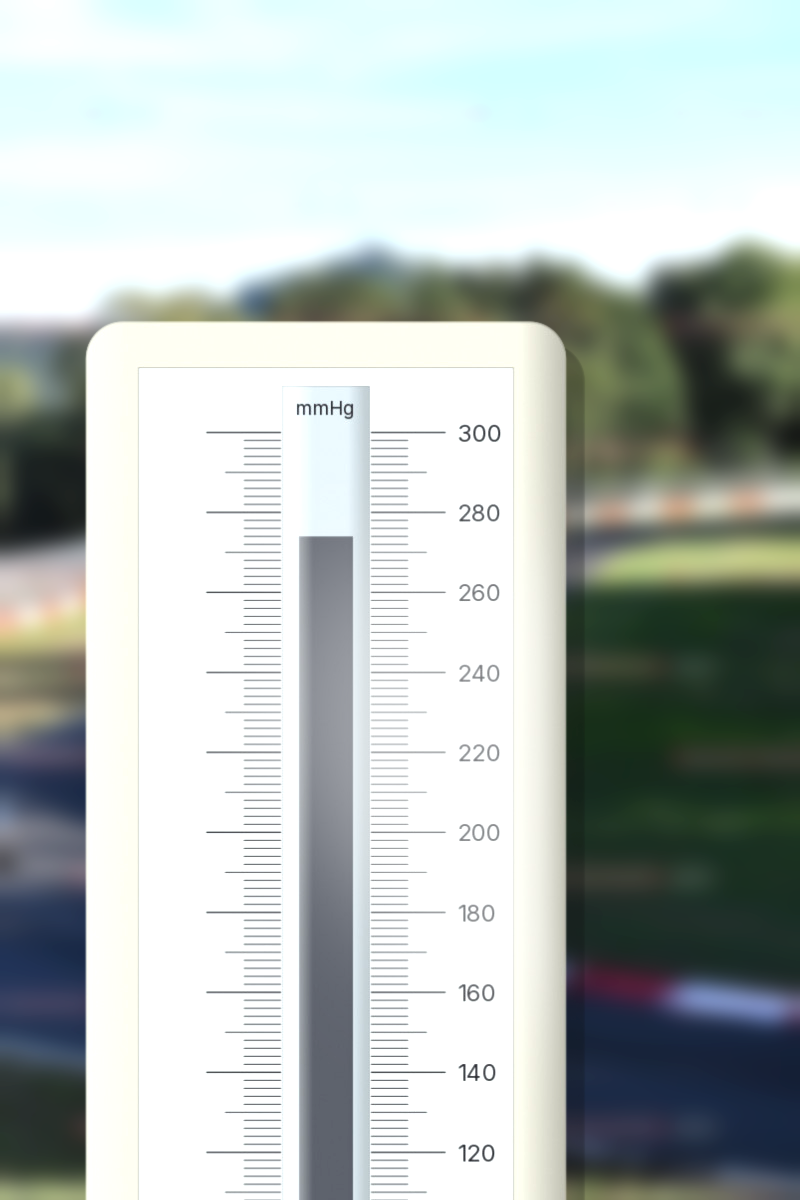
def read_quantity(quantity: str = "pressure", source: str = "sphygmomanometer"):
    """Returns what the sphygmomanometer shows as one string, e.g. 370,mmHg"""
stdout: 274,mmHg
